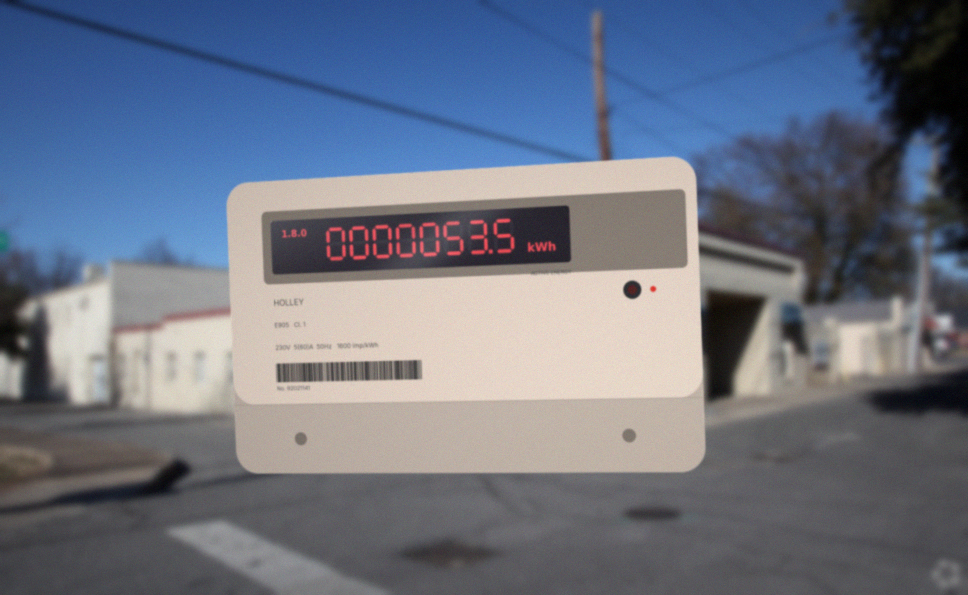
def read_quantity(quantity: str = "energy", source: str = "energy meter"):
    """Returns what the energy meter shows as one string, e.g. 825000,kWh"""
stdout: 53.5,kWh
